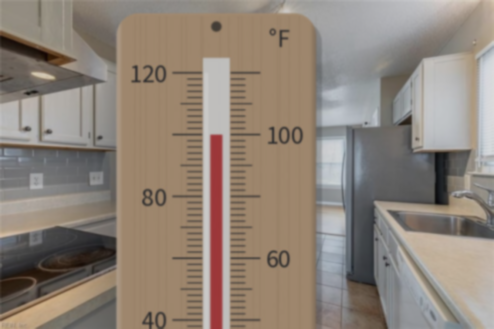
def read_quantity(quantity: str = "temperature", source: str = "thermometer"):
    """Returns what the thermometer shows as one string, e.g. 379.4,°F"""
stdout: 100,°F
